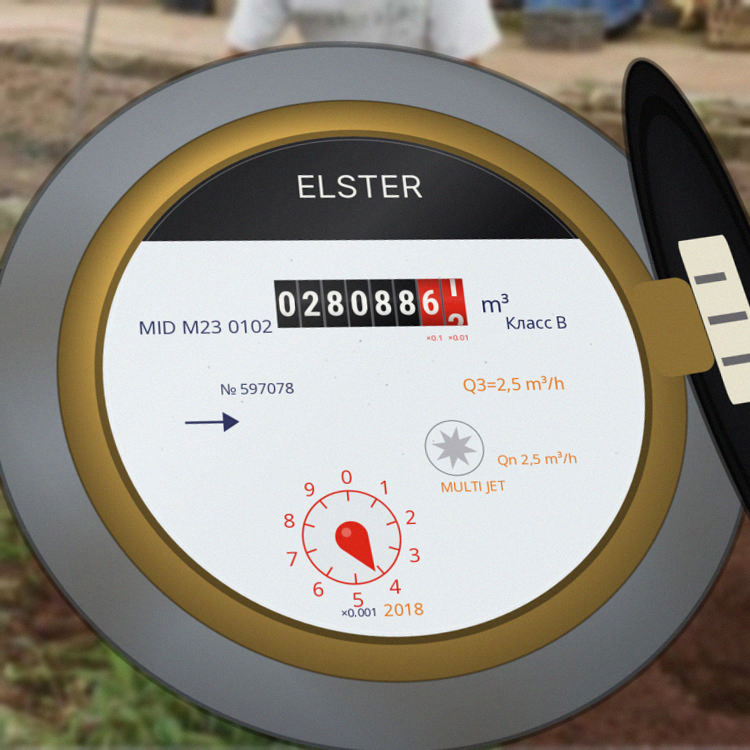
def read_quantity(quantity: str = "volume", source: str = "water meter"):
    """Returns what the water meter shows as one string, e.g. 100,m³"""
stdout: 28088.614,m³
